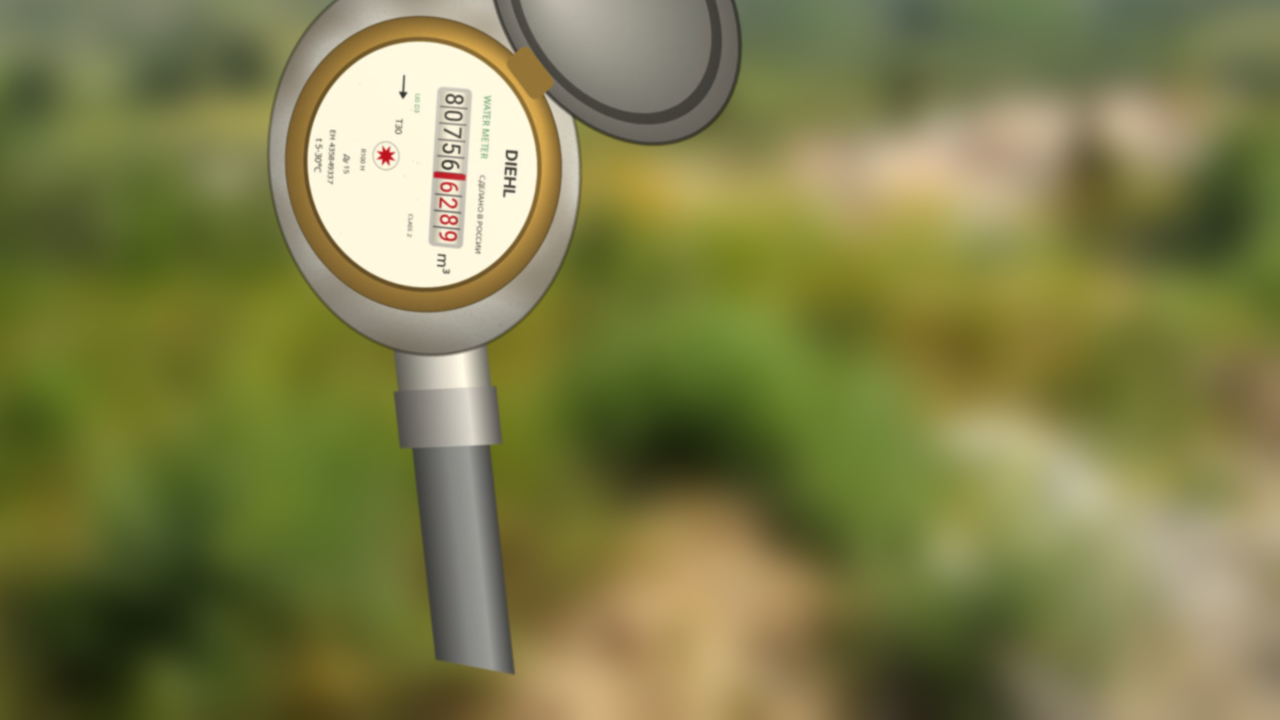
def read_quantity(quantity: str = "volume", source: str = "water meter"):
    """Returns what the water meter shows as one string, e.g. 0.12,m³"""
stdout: 80756.6289,m³
